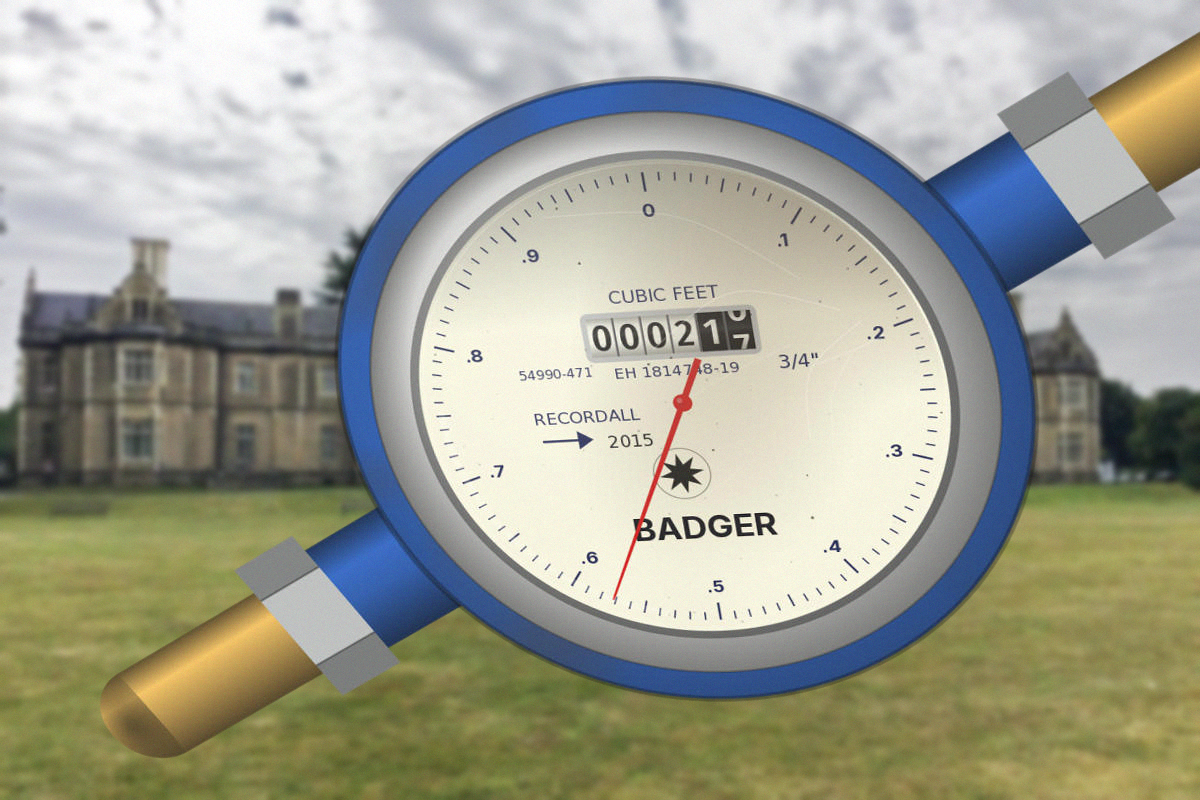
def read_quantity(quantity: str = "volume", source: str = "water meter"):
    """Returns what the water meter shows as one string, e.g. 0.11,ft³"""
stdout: 216.57,ft³
